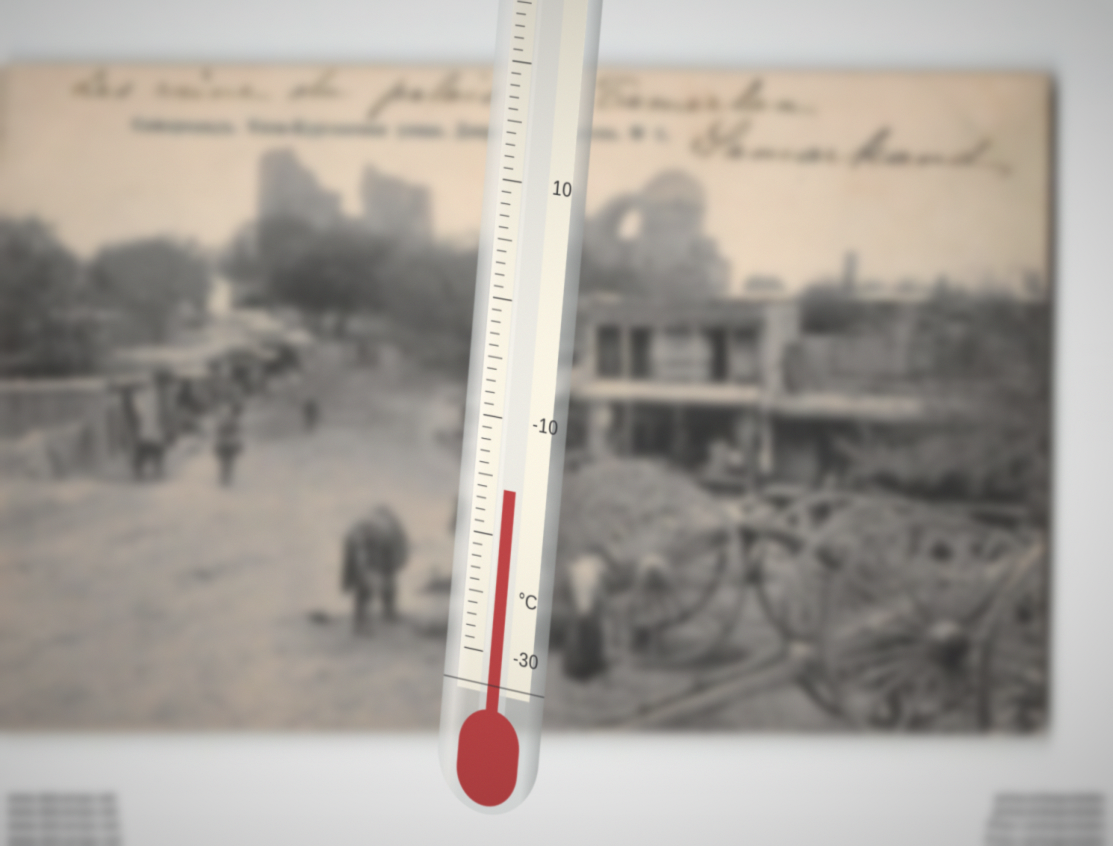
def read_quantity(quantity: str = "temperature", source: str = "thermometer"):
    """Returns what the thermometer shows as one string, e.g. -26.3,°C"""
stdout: -16,°C
